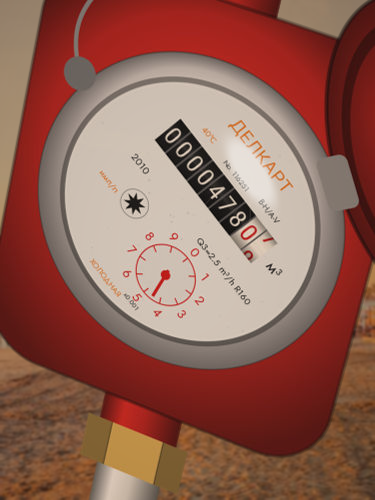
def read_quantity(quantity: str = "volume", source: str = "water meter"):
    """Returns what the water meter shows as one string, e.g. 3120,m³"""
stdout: 478.074,m³
